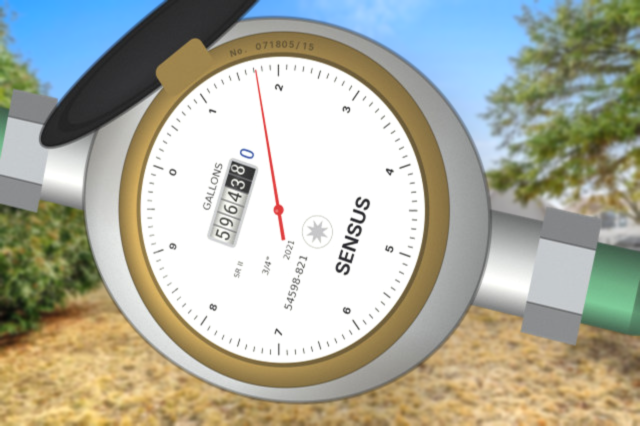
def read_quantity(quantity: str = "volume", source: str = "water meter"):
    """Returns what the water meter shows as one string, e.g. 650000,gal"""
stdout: 5964381.7,gal
